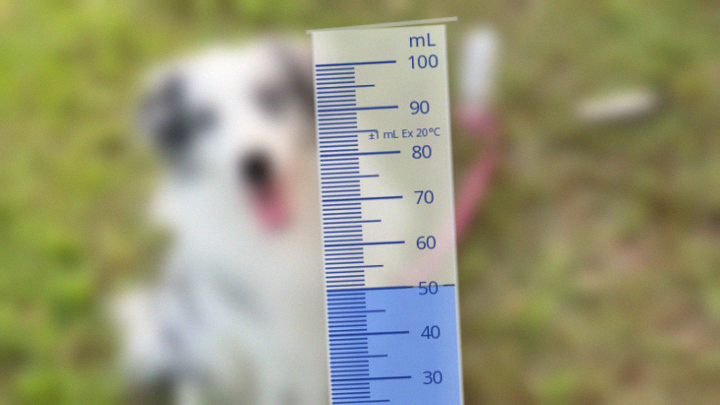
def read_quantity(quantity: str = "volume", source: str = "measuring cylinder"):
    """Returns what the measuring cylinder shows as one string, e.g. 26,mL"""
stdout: 50,mL
